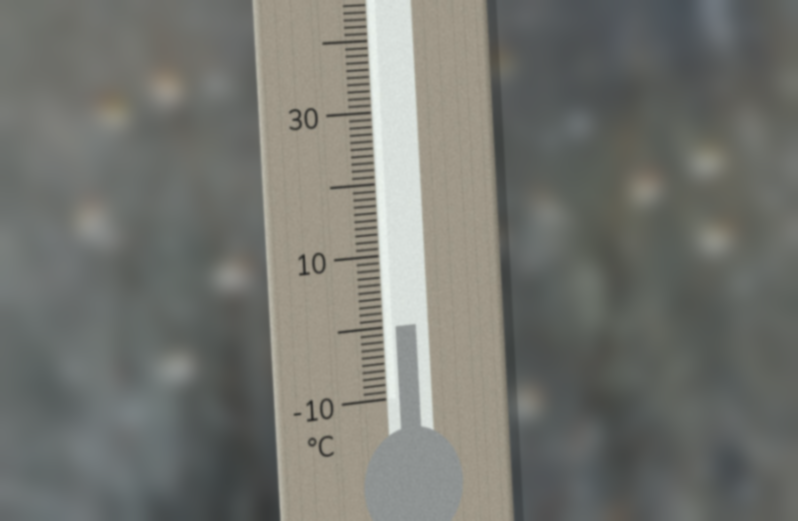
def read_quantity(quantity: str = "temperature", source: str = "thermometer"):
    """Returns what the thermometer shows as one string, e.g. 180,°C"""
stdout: 0,°C
